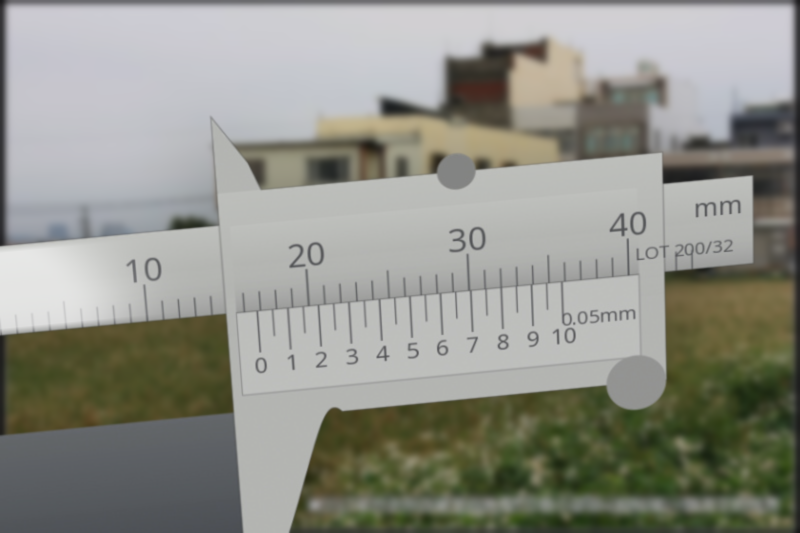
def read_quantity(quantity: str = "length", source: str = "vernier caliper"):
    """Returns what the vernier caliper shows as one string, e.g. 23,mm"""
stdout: 16.8,mm
